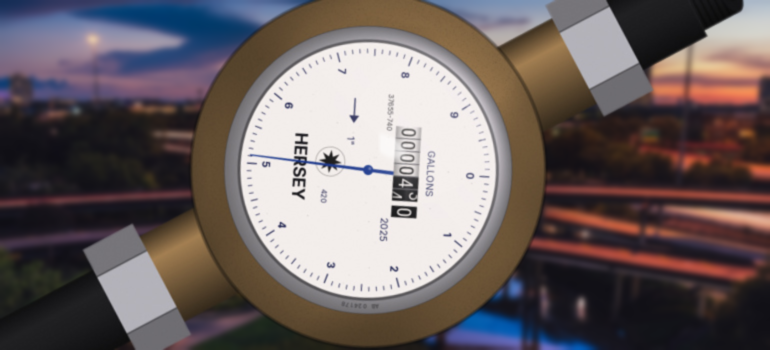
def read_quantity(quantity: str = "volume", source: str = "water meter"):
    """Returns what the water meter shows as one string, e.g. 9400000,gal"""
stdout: 435.1,gal
